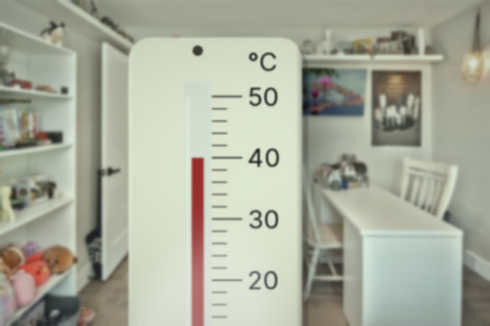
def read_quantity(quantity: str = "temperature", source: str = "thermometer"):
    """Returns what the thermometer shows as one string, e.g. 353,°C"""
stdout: 40,°C
